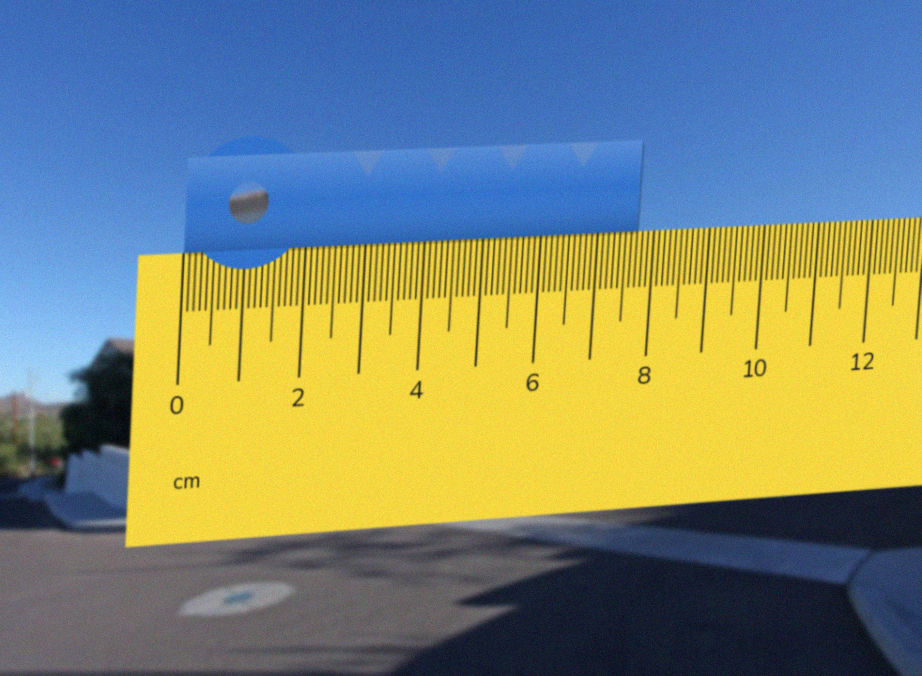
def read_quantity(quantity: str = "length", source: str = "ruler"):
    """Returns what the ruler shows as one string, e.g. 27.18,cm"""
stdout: 7.7,cm
